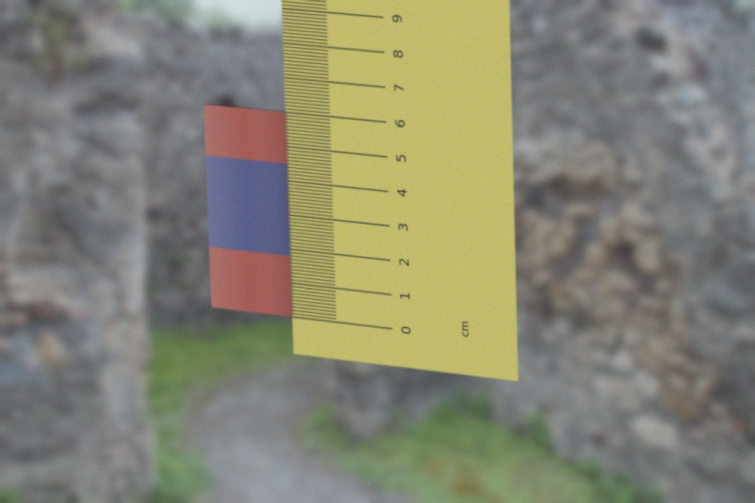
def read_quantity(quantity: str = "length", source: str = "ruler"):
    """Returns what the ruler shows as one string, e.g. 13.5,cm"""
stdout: 6,cm
